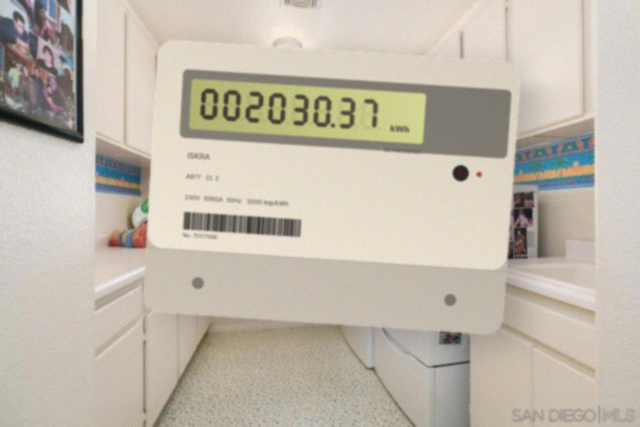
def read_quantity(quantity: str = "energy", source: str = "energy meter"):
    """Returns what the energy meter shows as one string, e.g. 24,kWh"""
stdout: 2030.37,kWh
